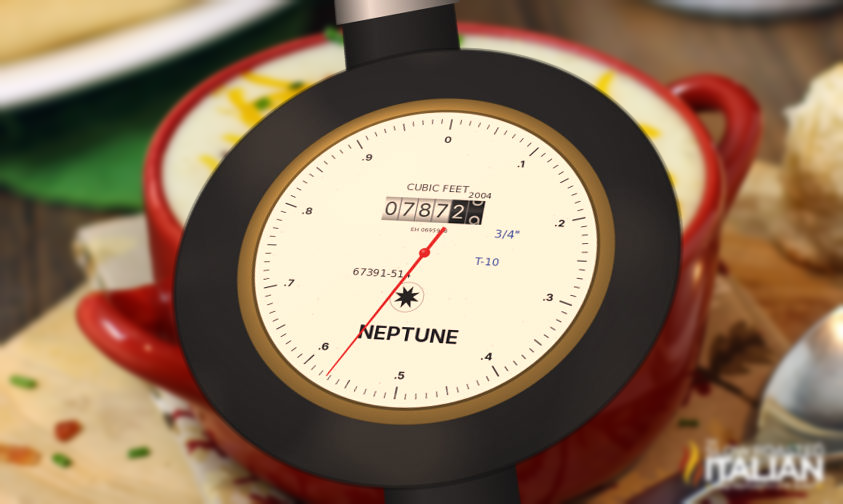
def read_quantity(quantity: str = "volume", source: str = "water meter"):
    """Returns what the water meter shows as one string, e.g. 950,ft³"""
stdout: 78728.57,ft³
